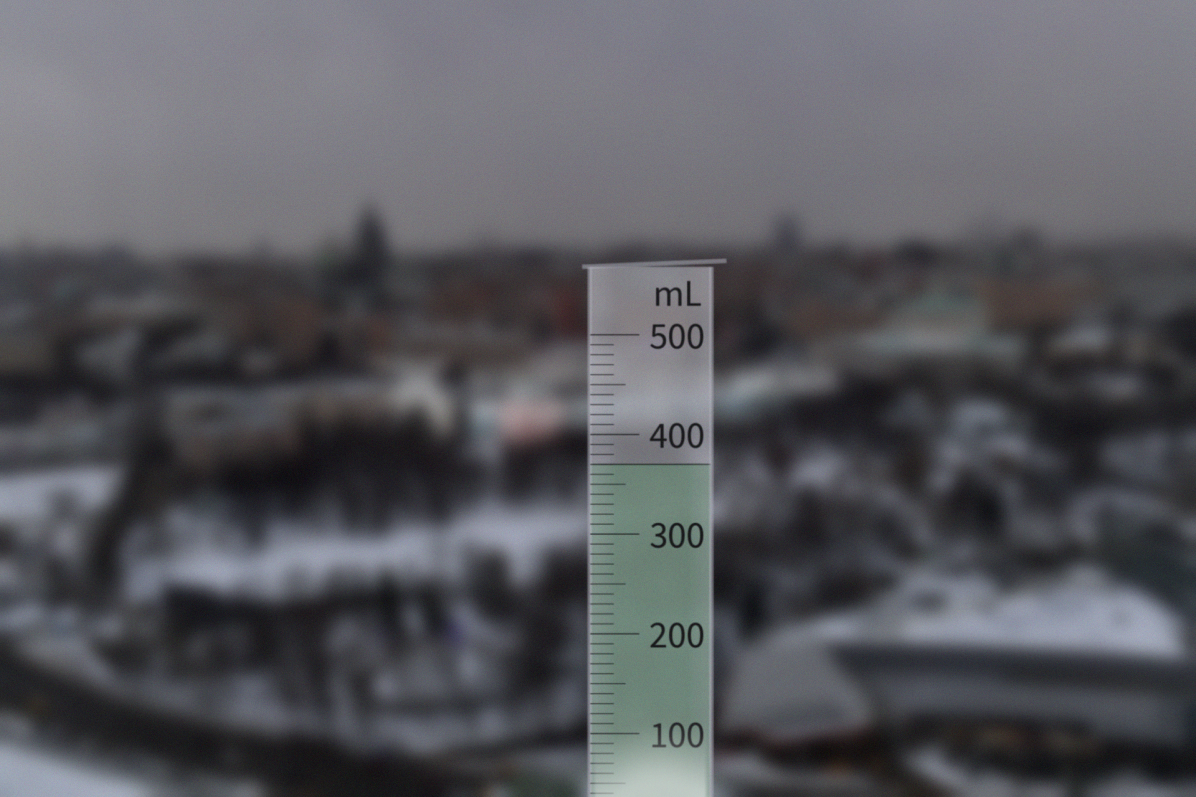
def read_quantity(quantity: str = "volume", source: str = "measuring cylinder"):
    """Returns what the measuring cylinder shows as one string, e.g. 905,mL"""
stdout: 370,mL
